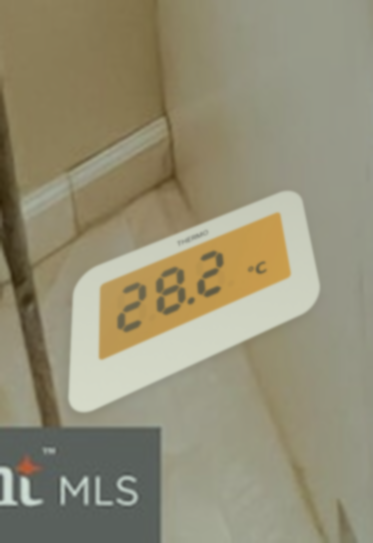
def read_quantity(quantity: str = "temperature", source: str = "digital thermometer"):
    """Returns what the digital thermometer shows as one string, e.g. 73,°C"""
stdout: 28.2,°C
